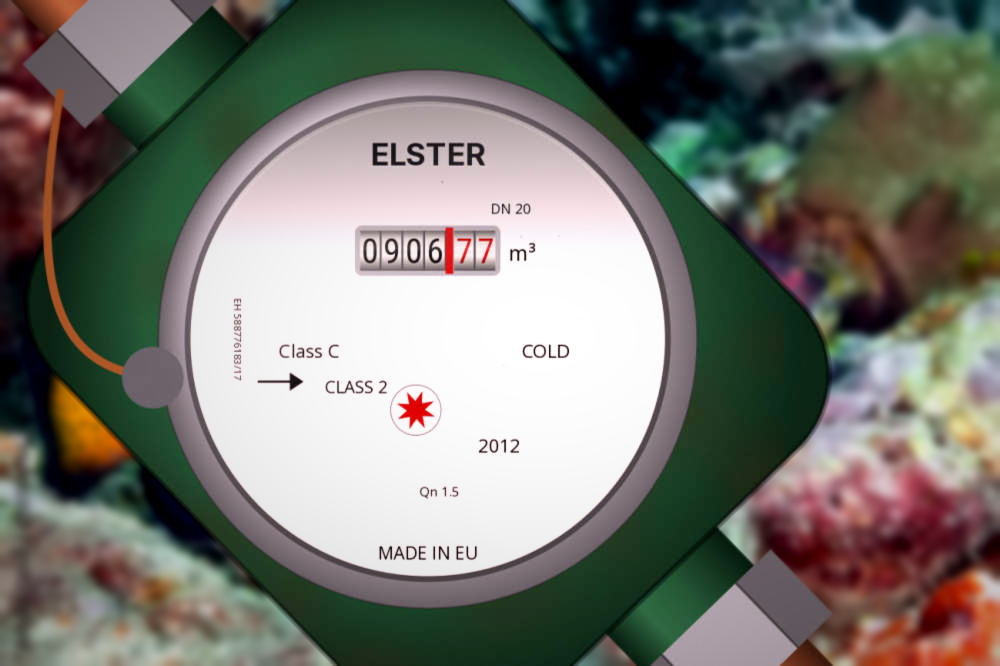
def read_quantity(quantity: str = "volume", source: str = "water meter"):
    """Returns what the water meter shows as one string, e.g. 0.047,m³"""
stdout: 906.77,m³
